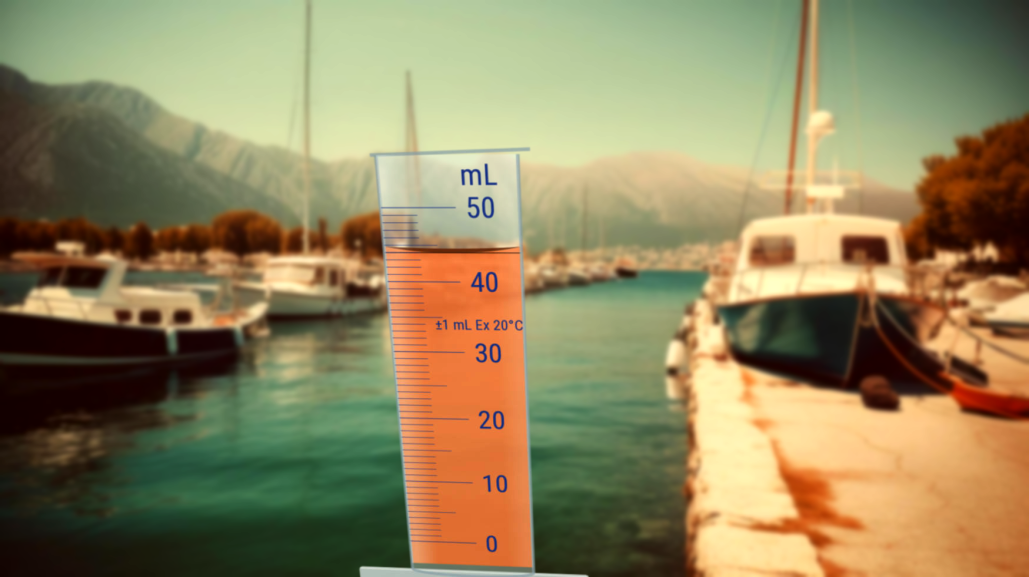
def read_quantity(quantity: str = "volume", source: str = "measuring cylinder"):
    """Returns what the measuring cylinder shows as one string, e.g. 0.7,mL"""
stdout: 44,mL
